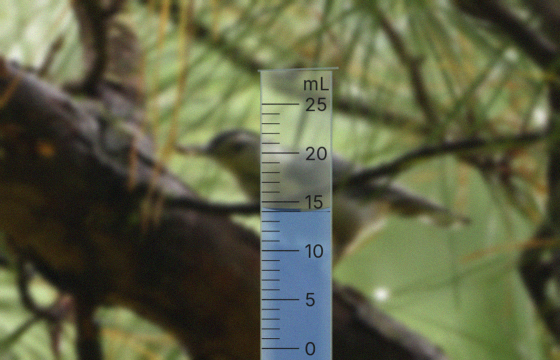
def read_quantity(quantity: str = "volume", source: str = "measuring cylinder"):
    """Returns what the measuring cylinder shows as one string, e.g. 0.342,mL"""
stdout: 14,mL
